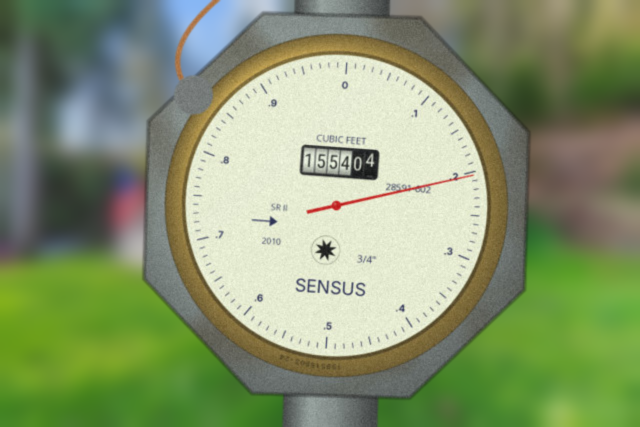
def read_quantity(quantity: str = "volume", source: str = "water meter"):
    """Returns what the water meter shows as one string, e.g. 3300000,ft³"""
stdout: 155404.20,ft³
